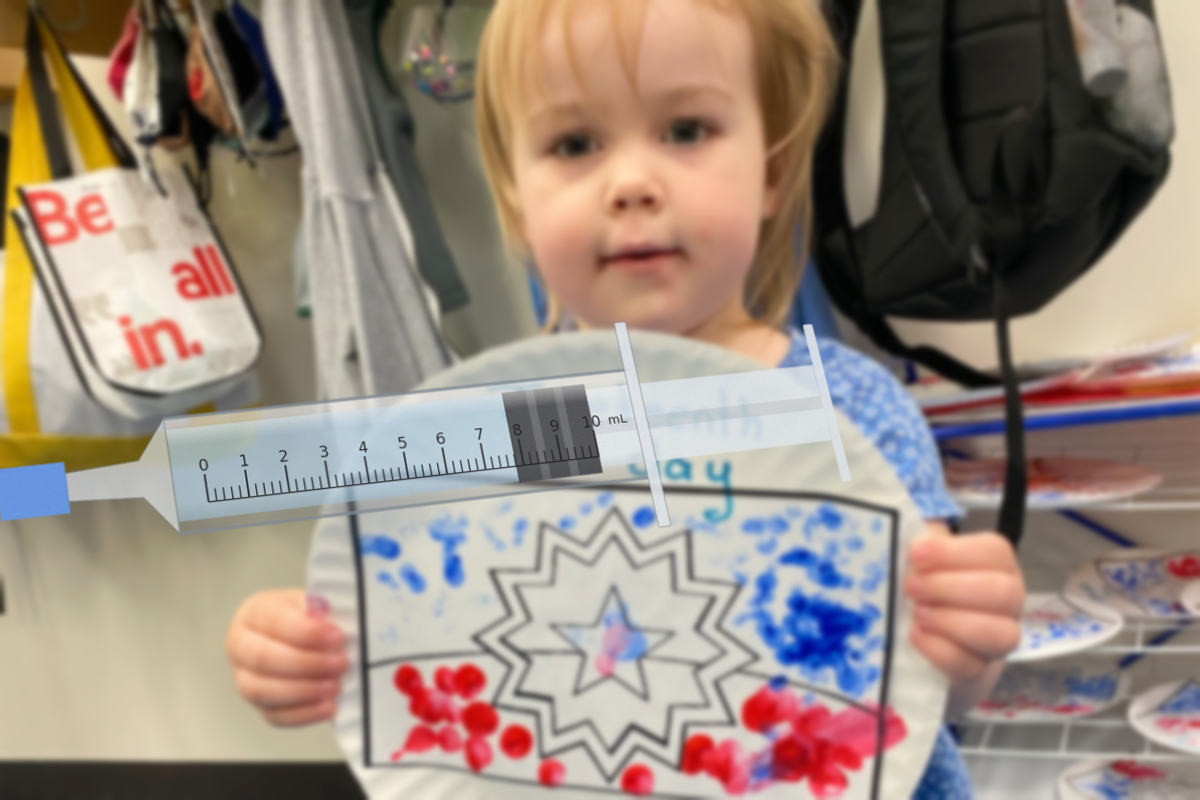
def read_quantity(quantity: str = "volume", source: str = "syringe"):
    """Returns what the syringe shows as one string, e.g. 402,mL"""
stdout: 7.8,mL
